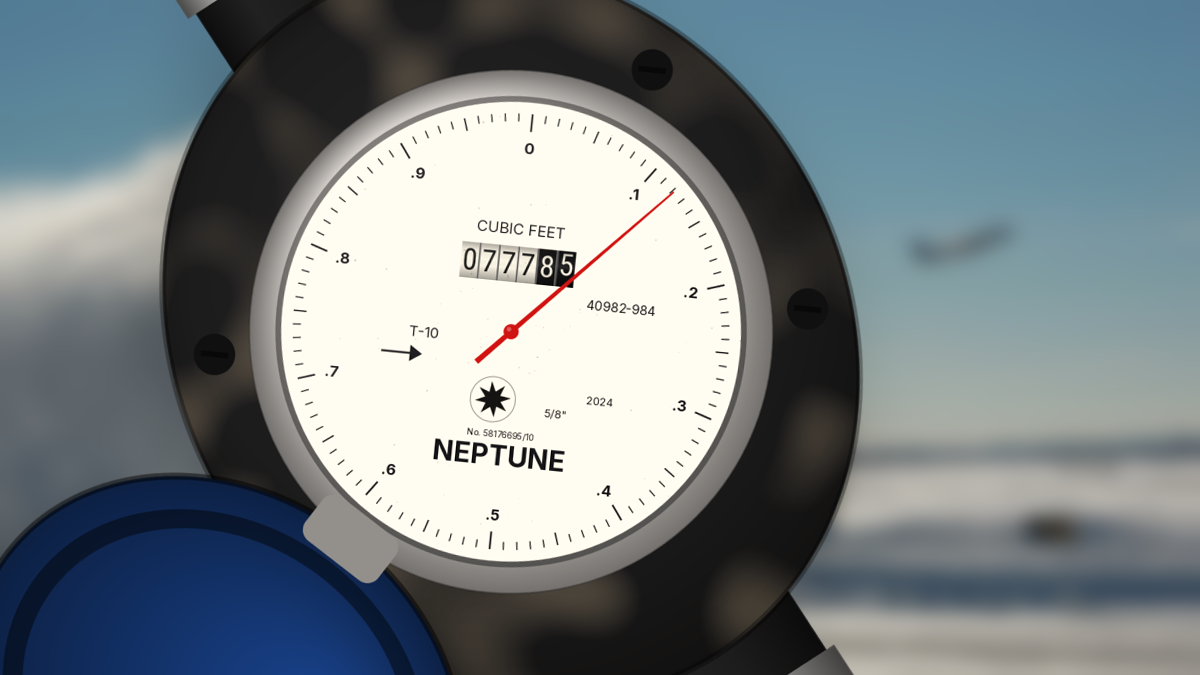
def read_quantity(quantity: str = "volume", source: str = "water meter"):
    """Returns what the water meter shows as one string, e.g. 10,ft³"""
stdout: 77785.12,ft³
